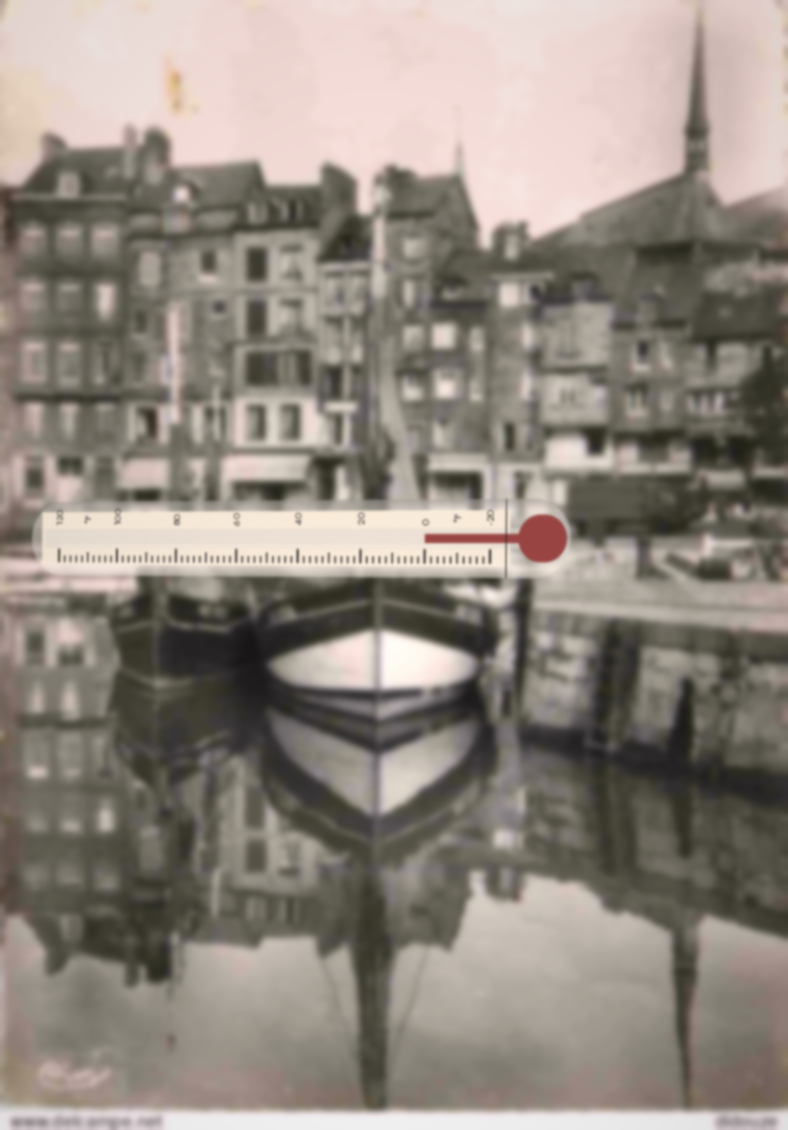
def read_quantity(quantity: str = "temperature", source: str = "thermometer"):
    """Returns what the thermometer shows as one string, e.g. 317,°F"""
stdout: 0,°F
